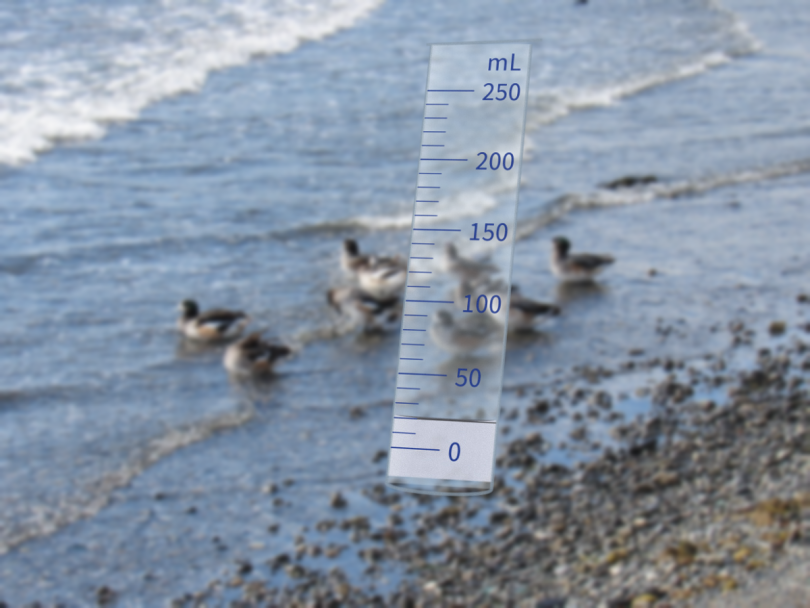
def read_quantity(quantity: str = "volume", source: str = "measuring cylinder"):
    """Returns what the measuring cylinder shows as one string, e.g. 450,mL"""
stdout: 20,mL
